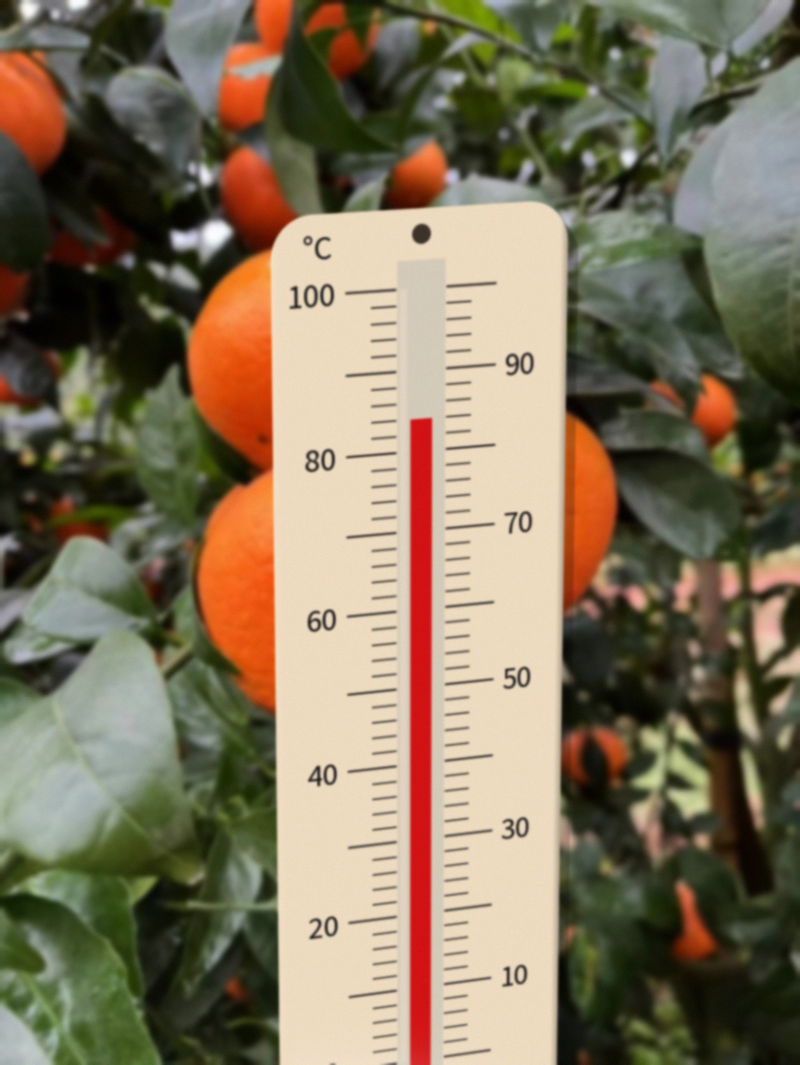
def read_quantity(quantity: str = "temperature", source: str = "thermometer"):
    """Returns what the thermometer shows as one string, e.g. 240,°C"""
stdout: 84,°C
